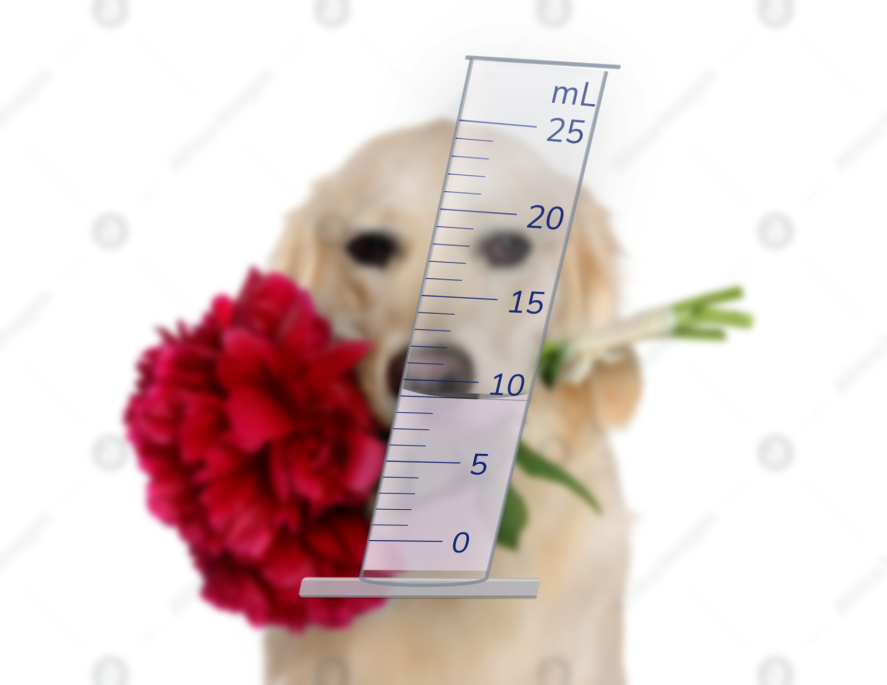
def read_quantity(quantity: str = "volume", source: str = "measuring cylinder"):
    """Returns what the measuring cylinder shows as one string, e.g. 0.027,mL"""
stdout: 9,mL
